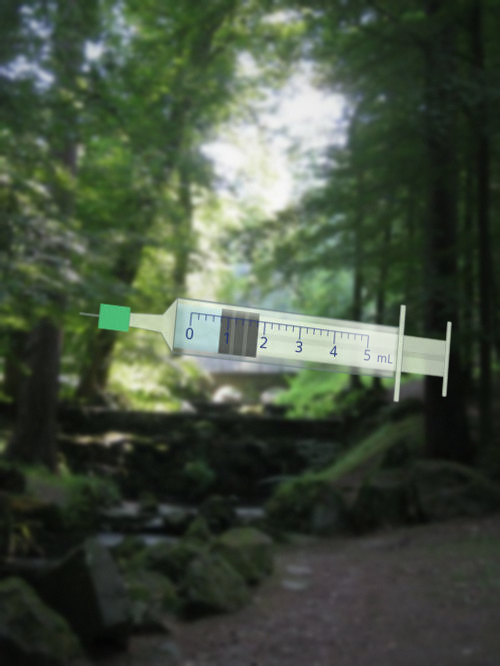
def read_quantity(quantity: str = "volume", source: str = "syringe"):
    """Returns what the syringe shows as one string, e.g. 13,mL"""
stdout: 0.8,mL
